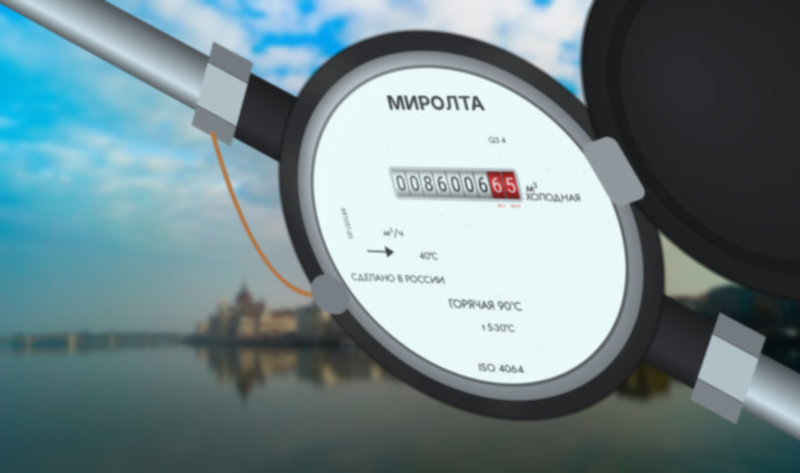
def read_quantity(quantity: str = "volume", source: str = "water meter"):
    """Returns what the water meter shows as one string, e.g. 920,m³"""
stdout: 86006.65,m³
